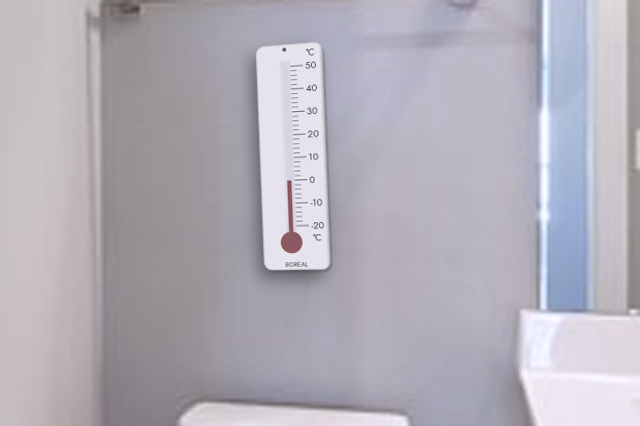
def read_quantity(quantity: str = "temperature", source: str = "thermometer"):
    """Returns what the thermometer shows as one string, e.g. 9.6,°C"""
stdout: 0,°C
